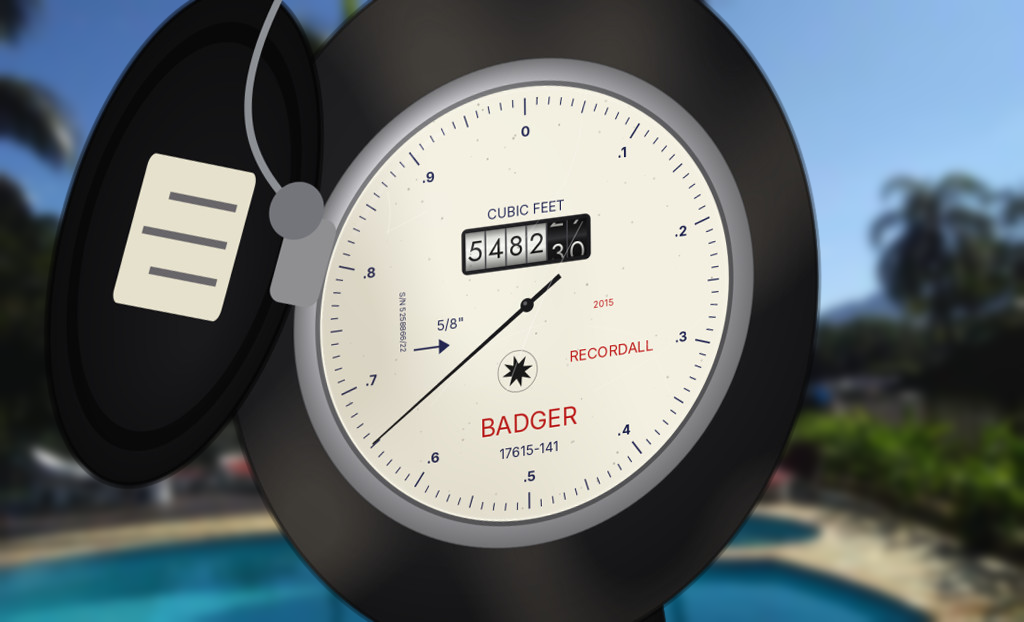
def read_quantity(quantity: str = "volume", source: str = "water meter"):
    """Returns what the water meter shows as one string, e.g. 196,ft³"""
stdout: 548229.65,ft³
